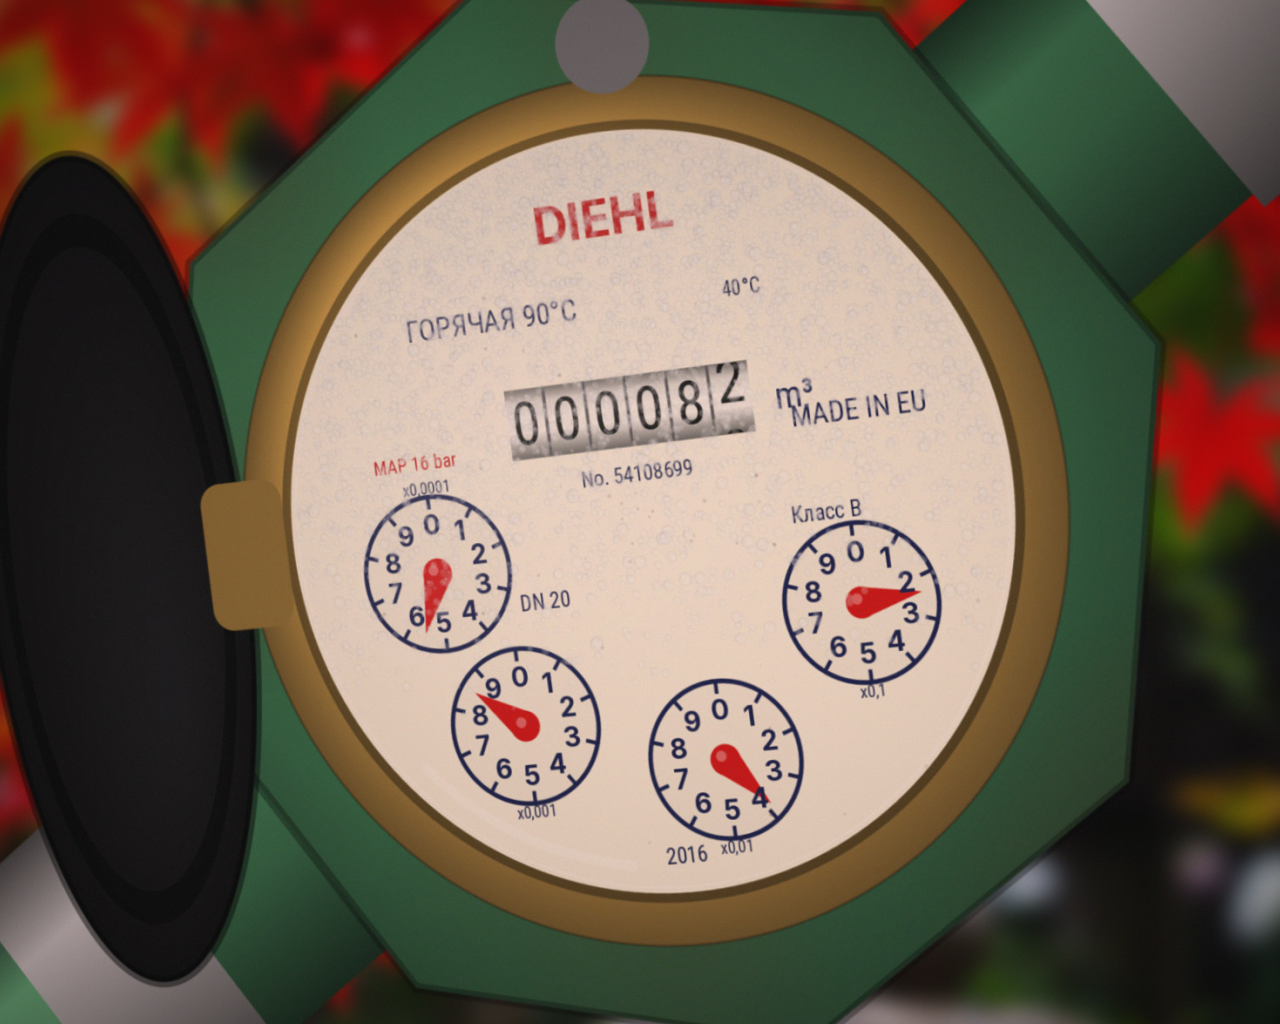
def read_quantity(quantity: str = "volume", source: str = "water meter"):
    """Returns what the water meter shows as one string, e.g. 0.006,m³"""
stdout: 82.2385,m³
